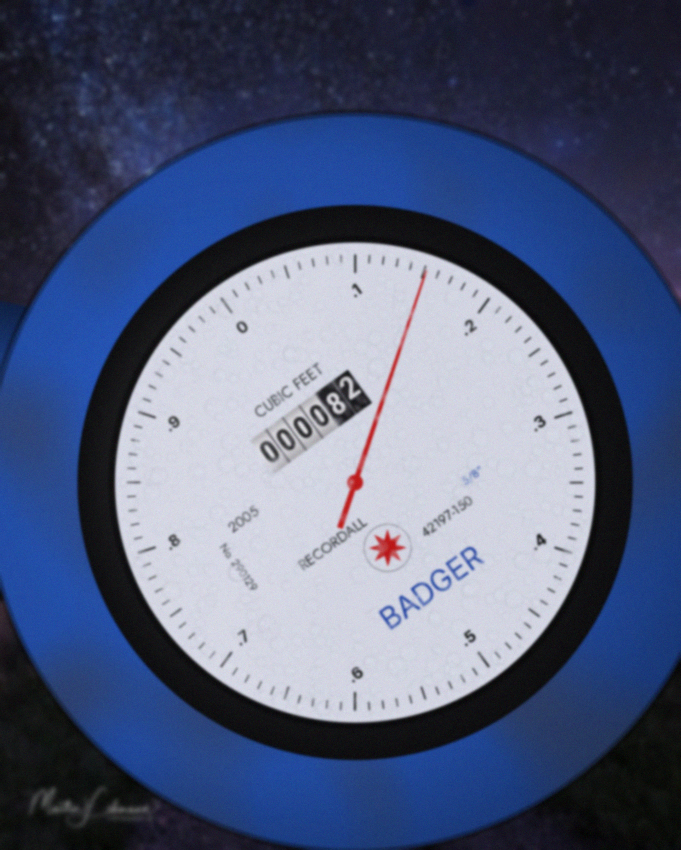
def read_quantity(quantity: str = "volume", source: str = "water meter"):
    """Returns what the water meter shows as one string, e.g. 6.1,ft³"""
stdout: 82.15,ft³
